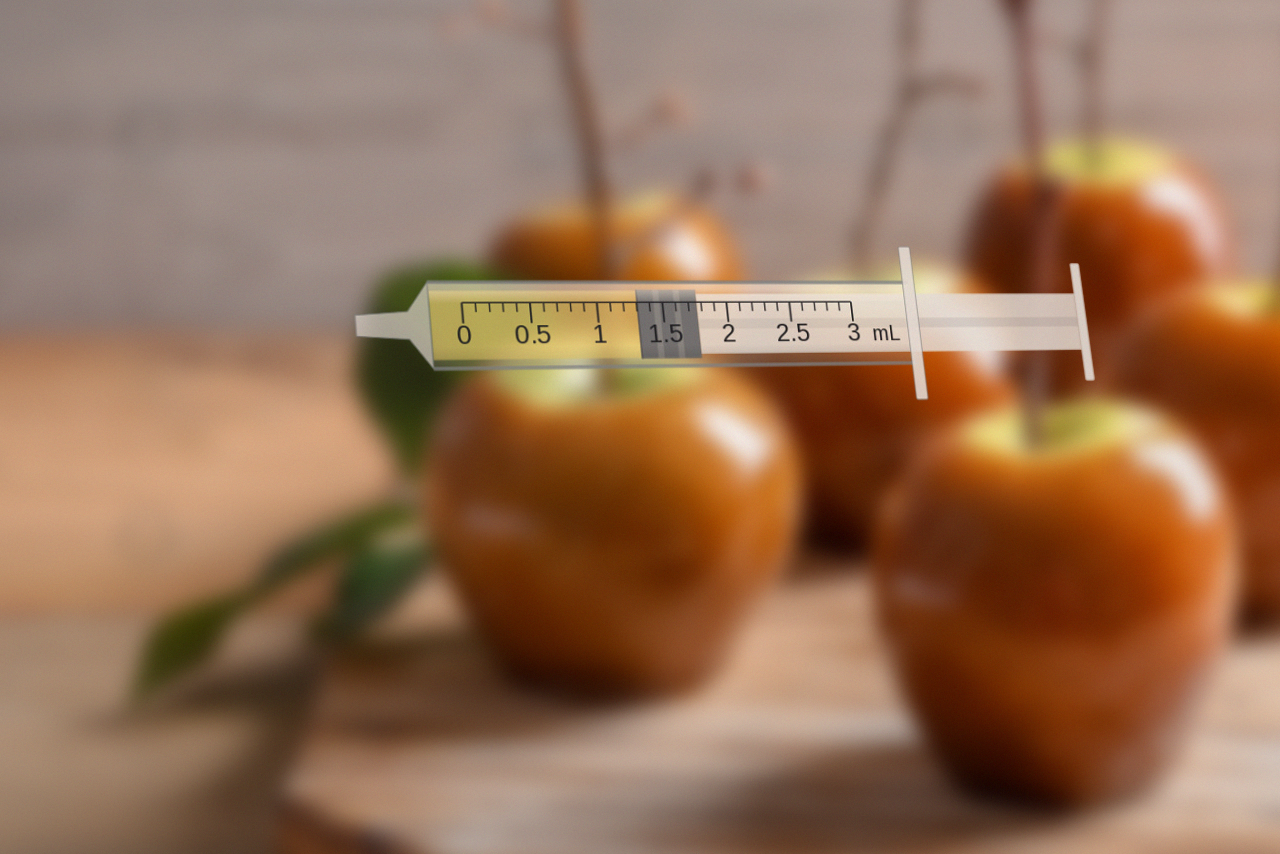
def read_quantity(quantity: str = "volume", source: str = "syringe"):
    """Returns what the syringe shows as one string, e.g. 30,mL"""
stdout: 1.3,mL
